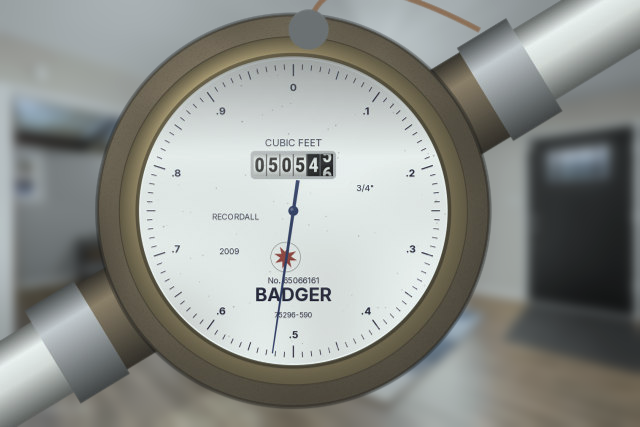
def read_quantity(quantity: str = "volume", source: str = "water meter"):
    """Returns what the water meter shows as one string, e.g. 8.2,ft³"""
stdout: 50545.52,ft³
